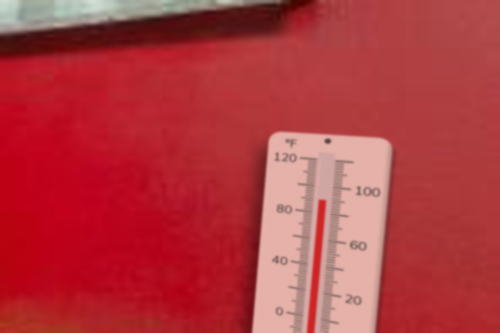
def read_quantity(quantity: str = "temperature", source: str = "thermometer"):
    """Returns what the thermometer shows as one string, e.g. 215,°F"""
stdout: 90,°F
